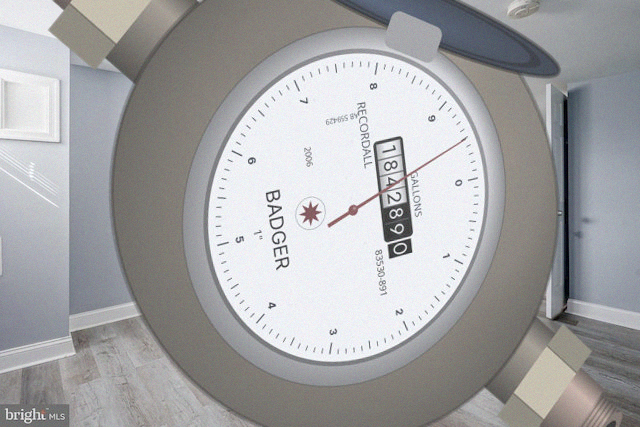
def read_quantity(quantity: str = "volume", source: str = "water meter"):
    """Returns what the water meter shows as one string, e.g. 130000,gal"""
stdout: 1842889.5,gal
